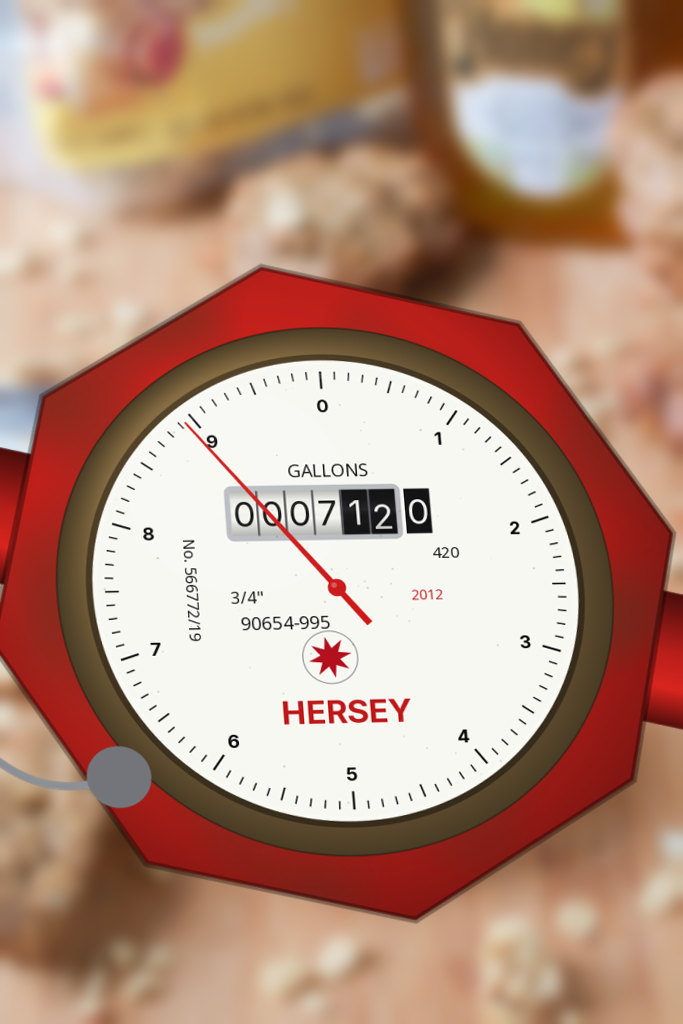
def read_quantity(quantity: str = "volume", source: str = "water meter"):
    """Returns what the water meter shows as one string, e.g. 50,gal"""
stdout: 7118.9,gal
